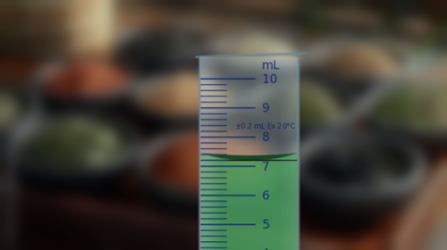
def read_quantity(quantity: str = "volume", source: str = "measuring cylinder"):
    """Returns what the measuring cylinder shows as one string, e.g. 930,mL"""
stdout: 7.2,mL
